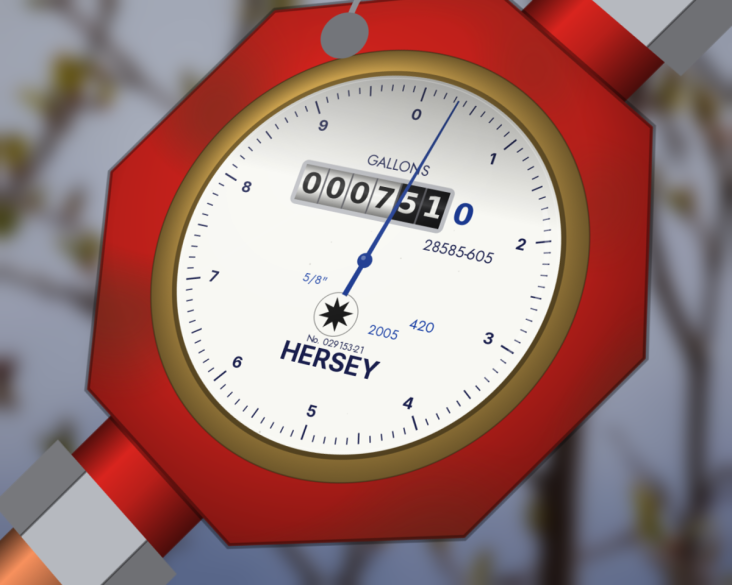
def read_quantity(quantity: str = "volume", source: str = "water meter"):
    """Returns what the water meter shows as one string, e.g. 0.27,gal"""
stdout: 7510.3,gal
